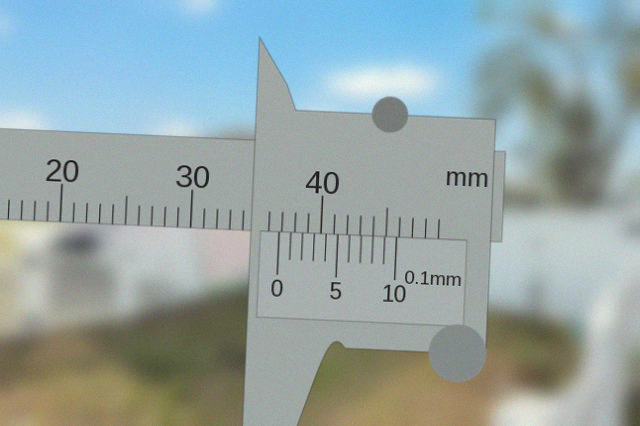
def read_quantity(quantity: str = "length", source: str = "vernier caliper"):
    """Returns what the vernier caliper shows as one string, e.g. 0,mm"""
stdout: 36.8,mm
